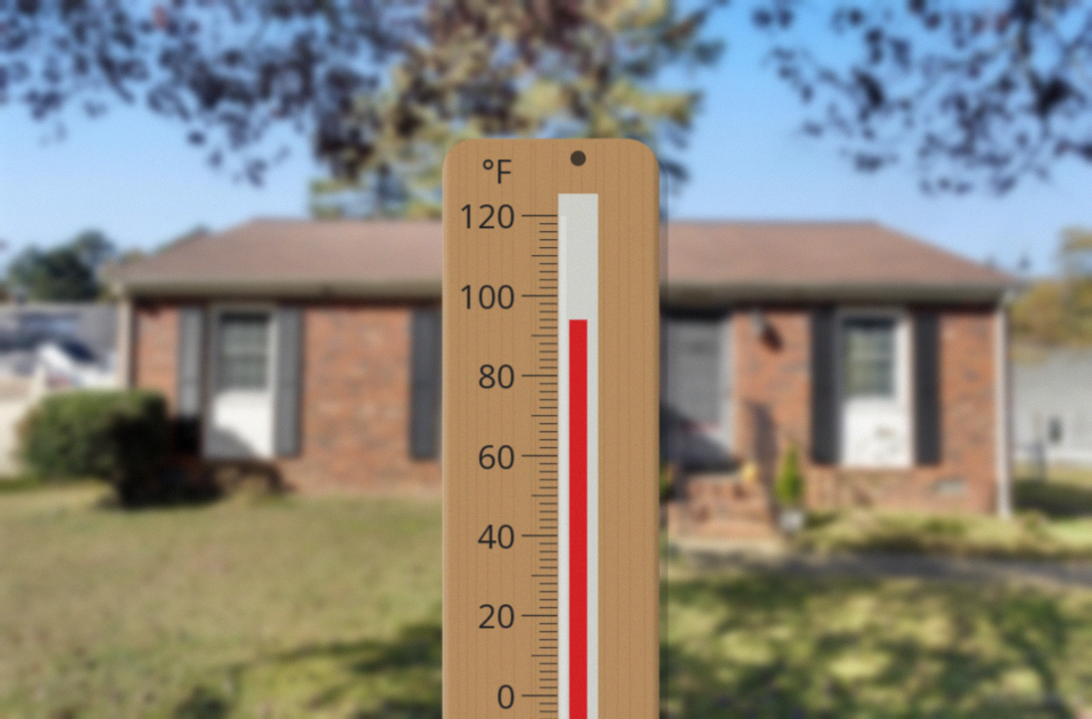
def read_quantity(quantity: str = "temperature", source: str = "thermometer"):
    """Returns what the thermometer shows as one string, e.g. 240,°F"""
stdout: 94,°F
